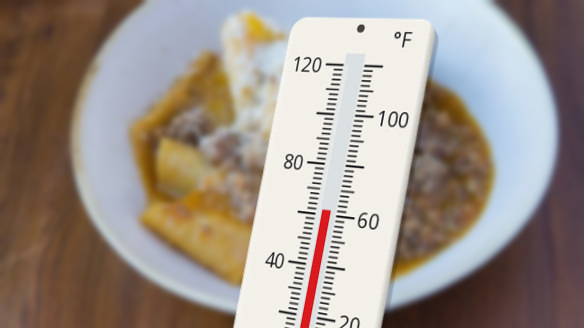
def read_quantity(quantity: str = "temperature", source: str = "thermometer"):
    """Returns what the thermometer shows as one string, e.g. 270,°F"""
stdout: 62,°F
